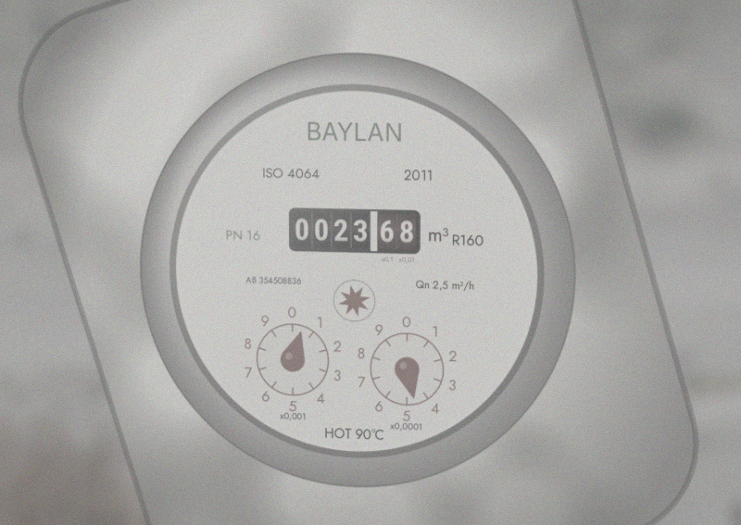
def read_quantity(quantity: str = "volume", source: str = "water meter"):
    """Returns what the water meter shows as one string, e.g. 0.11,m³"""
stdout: 23.6804,m³
